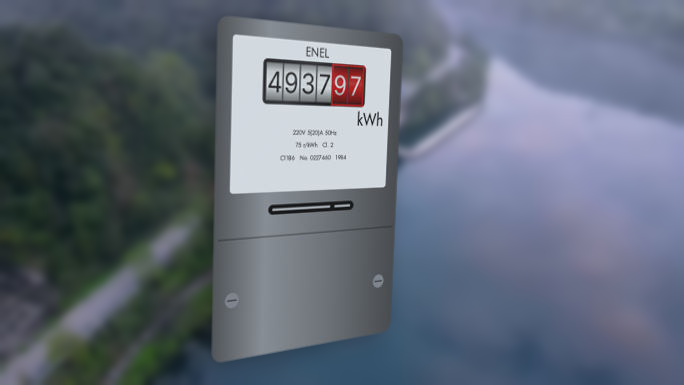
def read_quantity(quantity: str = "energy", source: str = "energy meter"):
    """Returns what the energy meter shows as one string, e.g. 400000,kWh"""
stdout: 4937.97,kWh
